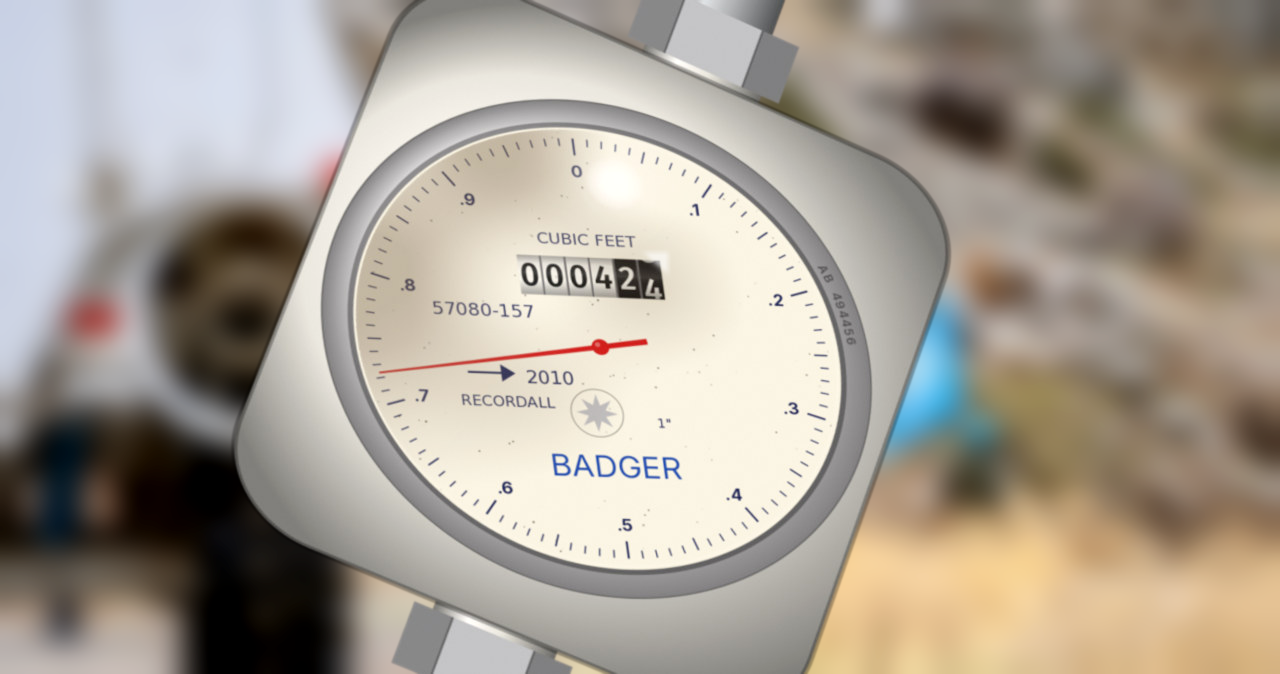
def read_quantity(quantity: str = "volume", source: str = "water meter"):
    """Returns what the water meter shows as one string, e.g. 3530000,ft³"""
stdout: 423.72,ft³
